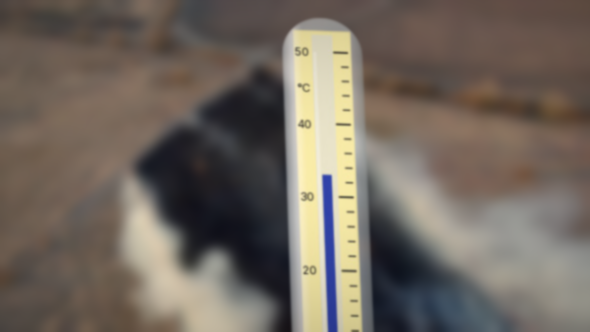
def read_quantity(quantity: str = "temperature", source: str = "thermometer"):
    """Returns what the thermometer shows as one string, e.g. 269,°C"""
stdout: 33,°C
